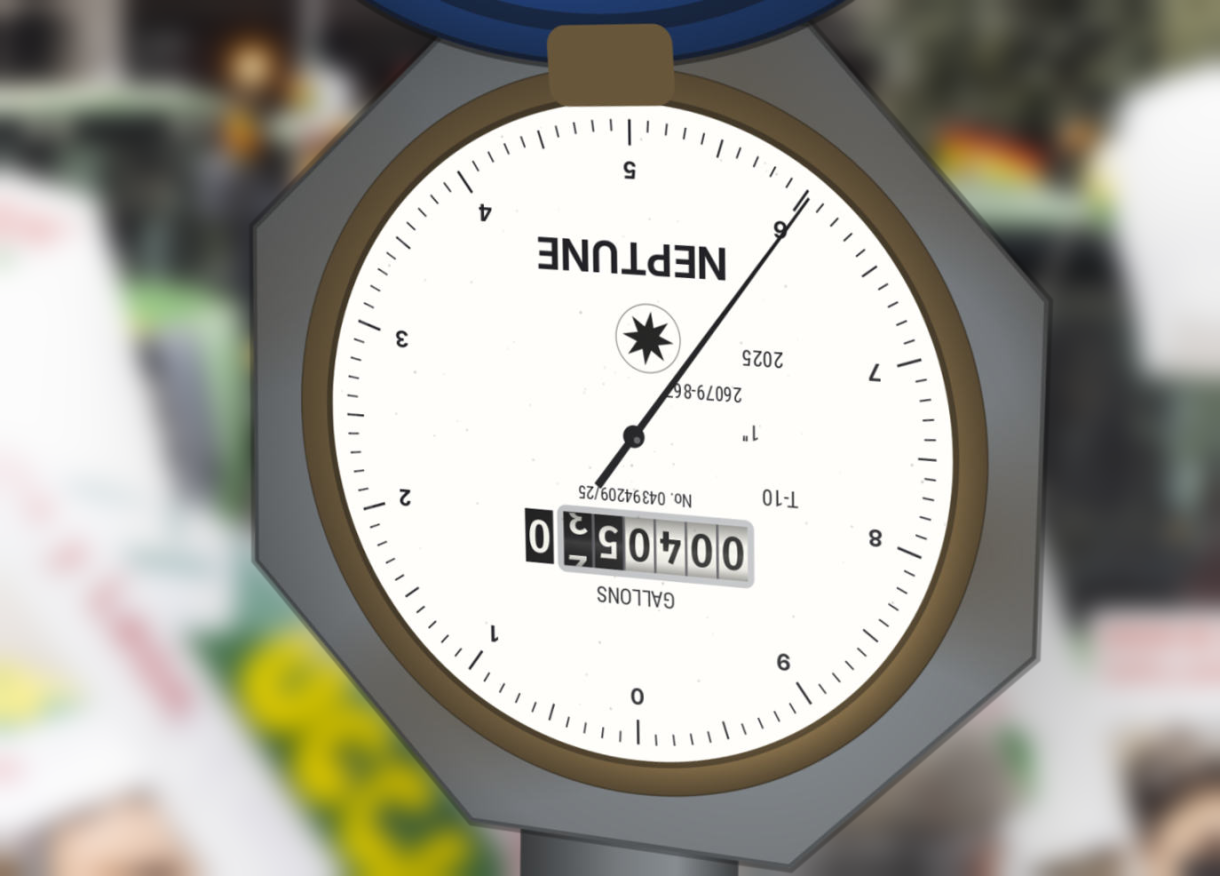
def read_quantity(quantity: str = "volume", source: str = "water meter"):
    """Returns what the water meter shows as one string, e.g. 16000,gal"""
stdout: 40526.0,gal
